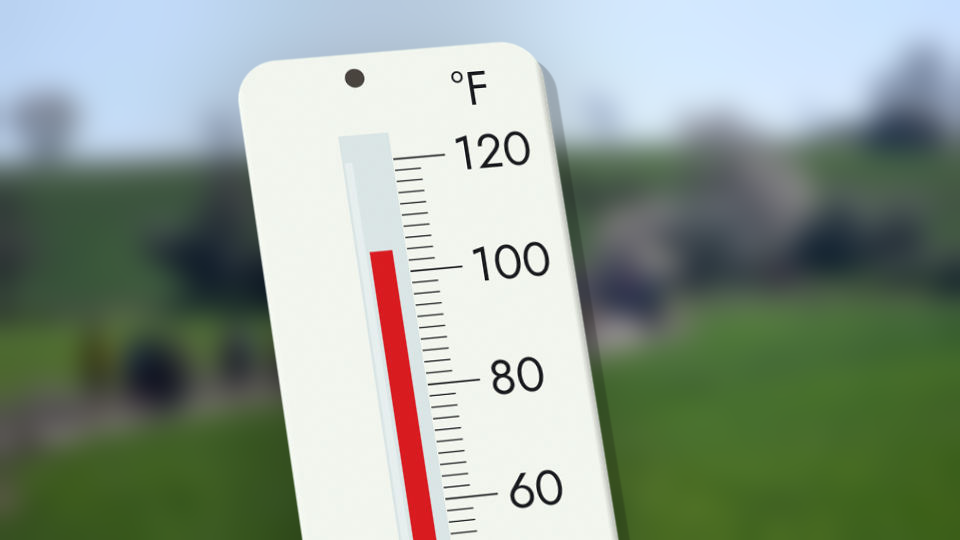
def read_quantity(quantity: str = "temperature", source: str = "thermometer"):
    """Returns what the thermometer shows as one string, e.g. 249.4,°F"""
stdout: 104,°F
